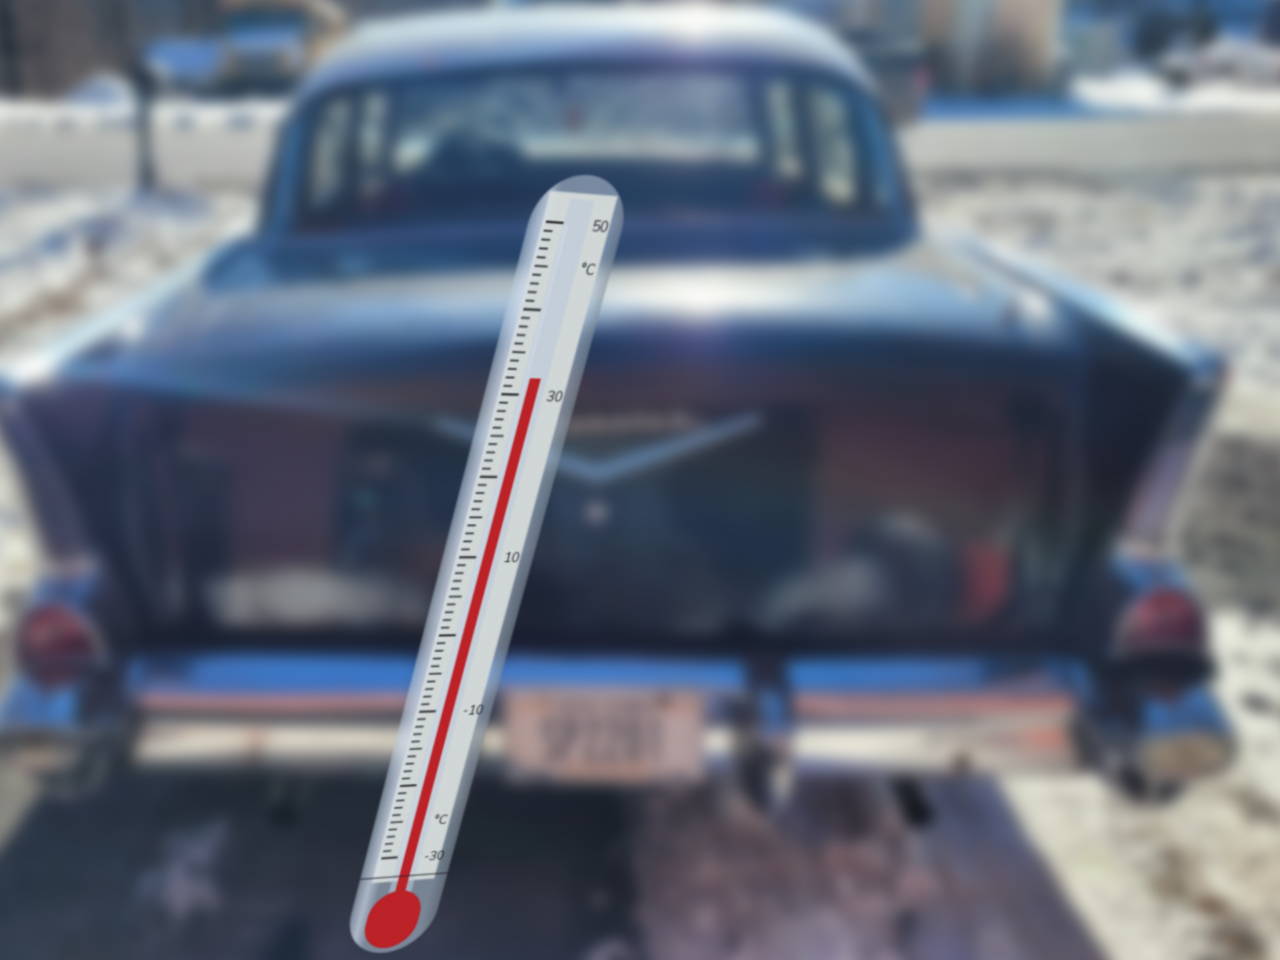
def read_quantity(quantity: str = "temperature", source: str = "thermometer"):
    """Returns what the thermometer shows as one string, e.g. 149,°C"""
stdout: 32,°C
